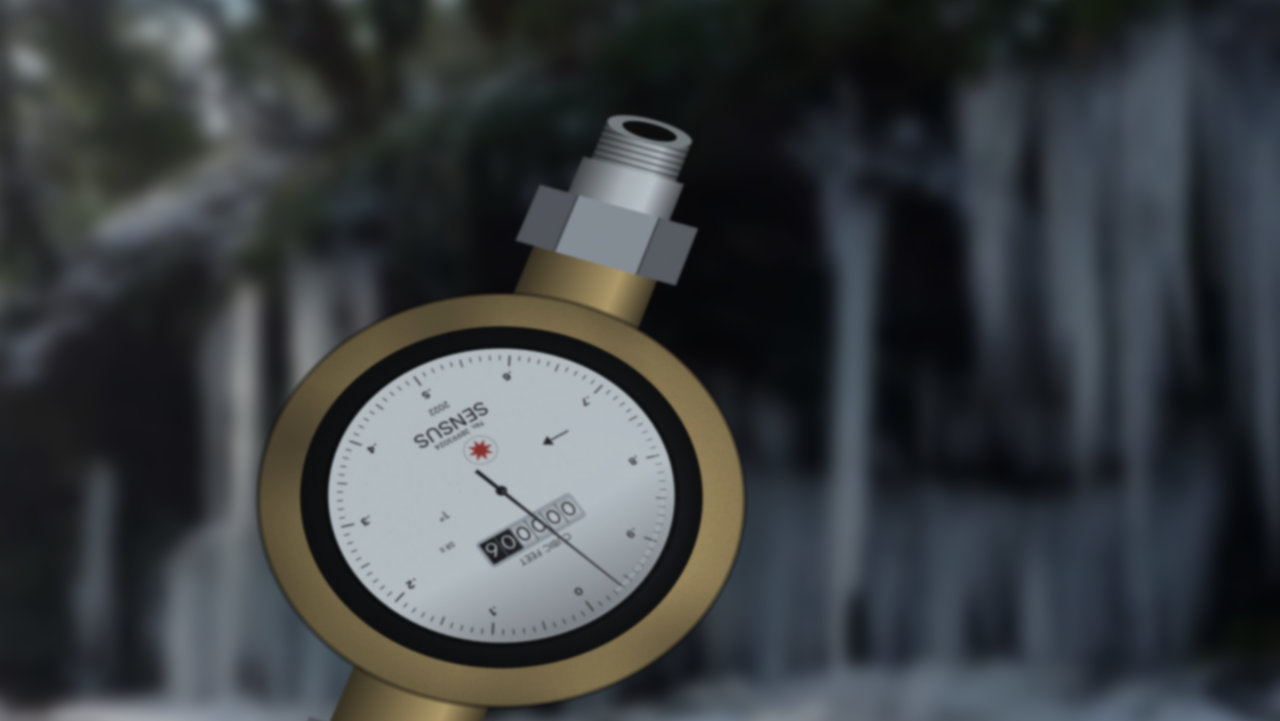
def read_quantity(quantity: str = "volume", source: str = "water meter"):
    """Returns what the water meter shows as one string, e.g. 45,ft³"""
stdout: 5.96,ft³
